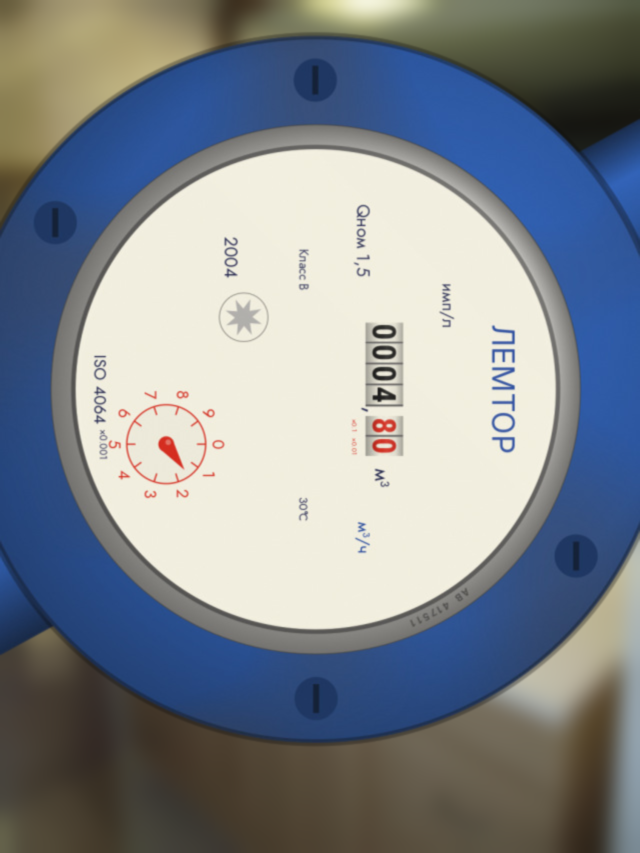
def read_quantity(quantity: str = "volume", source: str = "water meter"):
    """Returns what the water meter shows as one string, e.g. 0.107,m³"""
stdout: 4.801,m³
